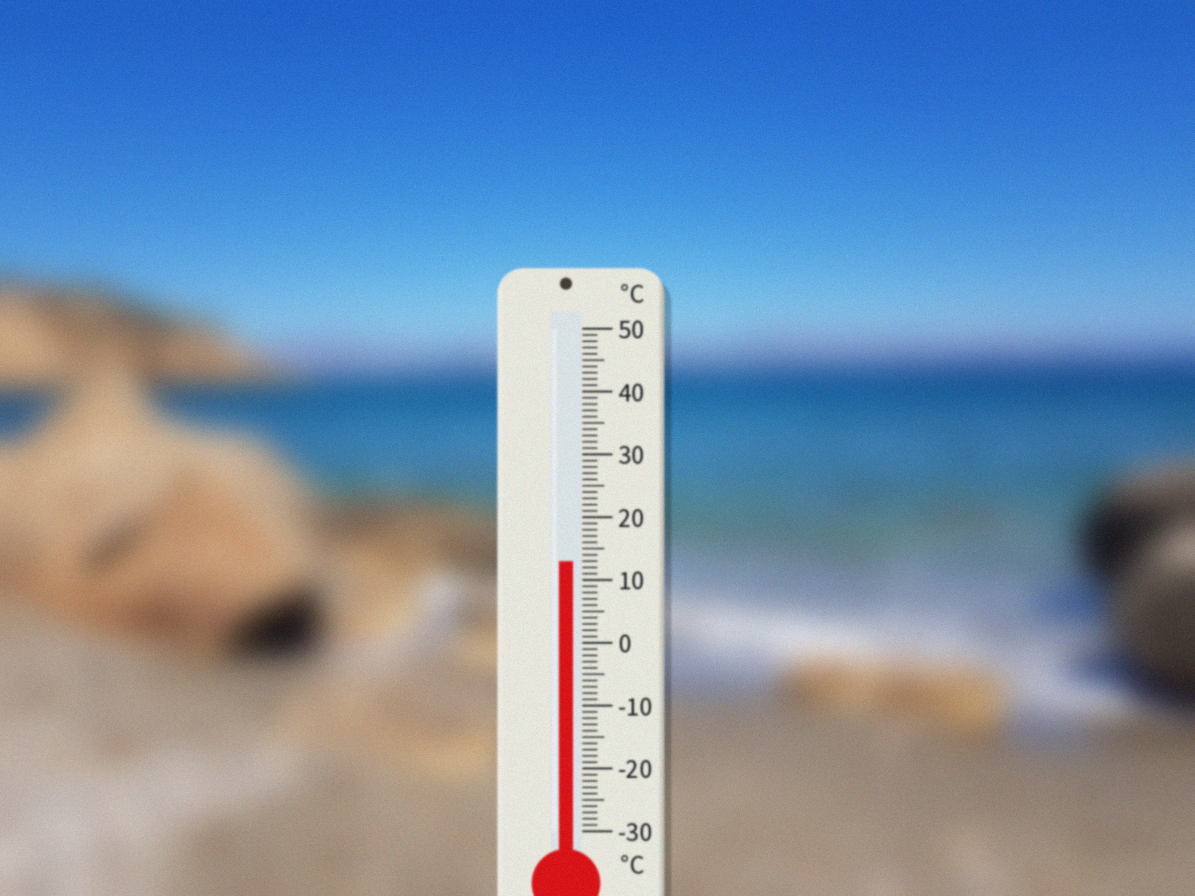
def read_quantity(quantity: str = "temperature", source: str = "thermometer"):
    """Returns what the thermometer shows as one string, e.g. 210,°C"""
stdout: 13,°C
